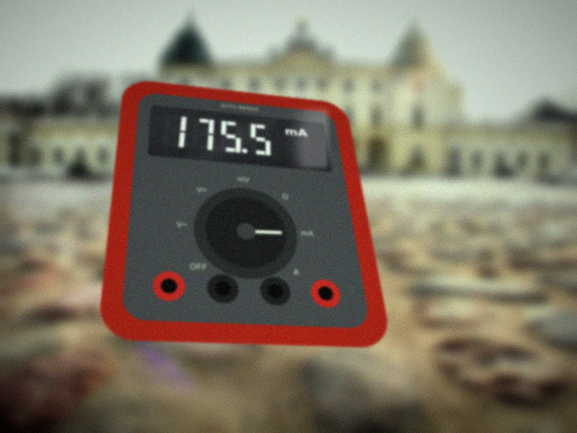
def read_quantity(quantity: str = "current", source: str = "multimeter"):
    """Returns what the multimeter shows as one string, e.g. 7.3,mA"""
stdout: 175.5,mA
